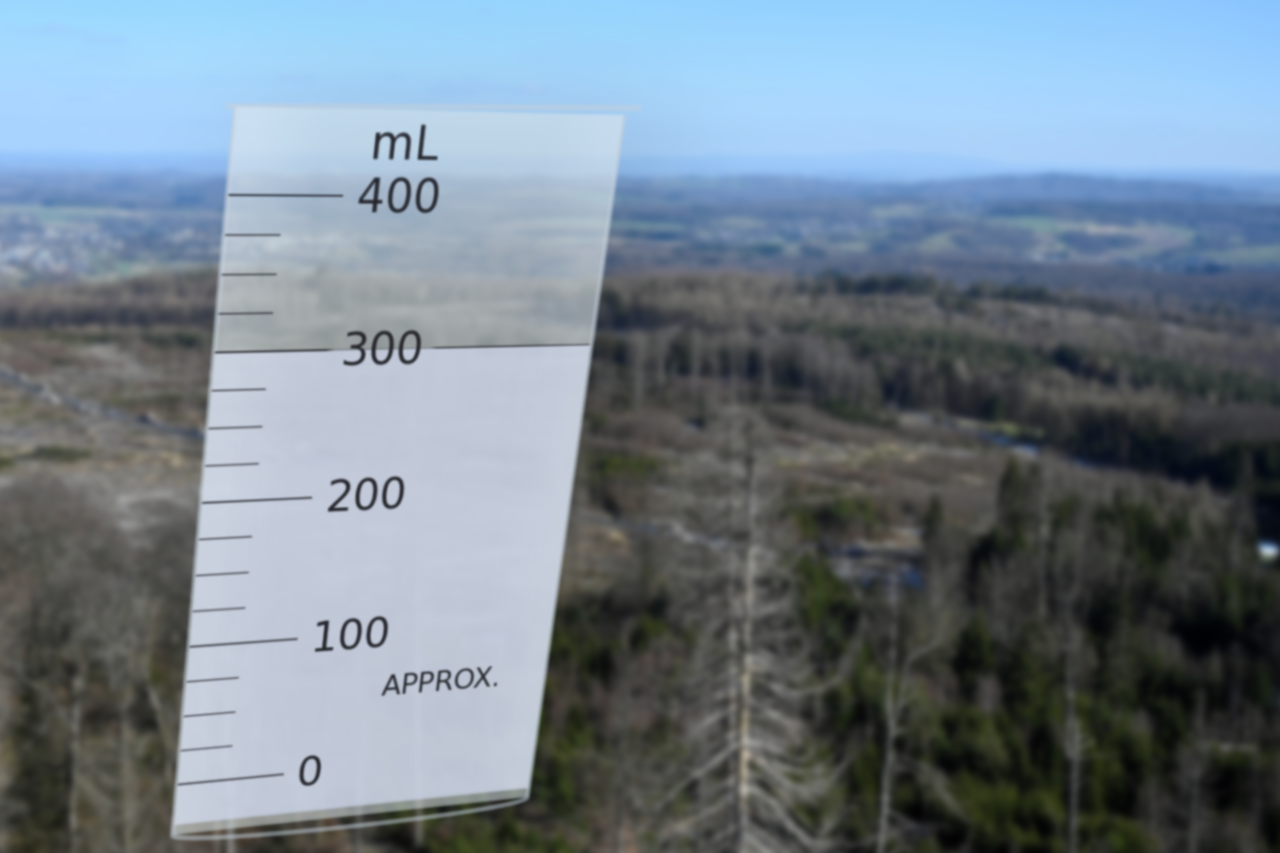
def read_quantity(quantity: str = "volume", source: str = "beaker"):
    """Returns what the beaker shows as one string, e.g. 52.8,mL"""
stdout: 300,mL
